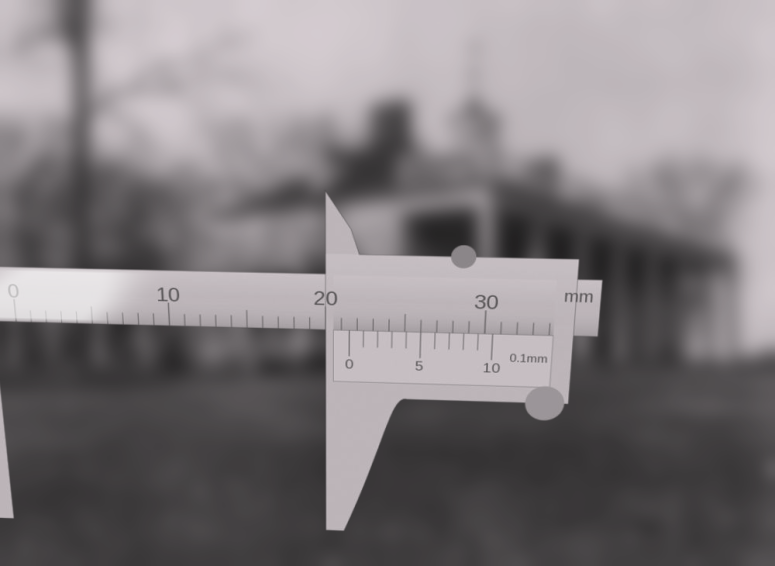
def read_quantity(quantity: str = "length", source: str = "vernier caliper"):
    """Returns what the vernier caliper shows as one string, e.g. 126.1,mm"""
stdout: 21.5,mm
